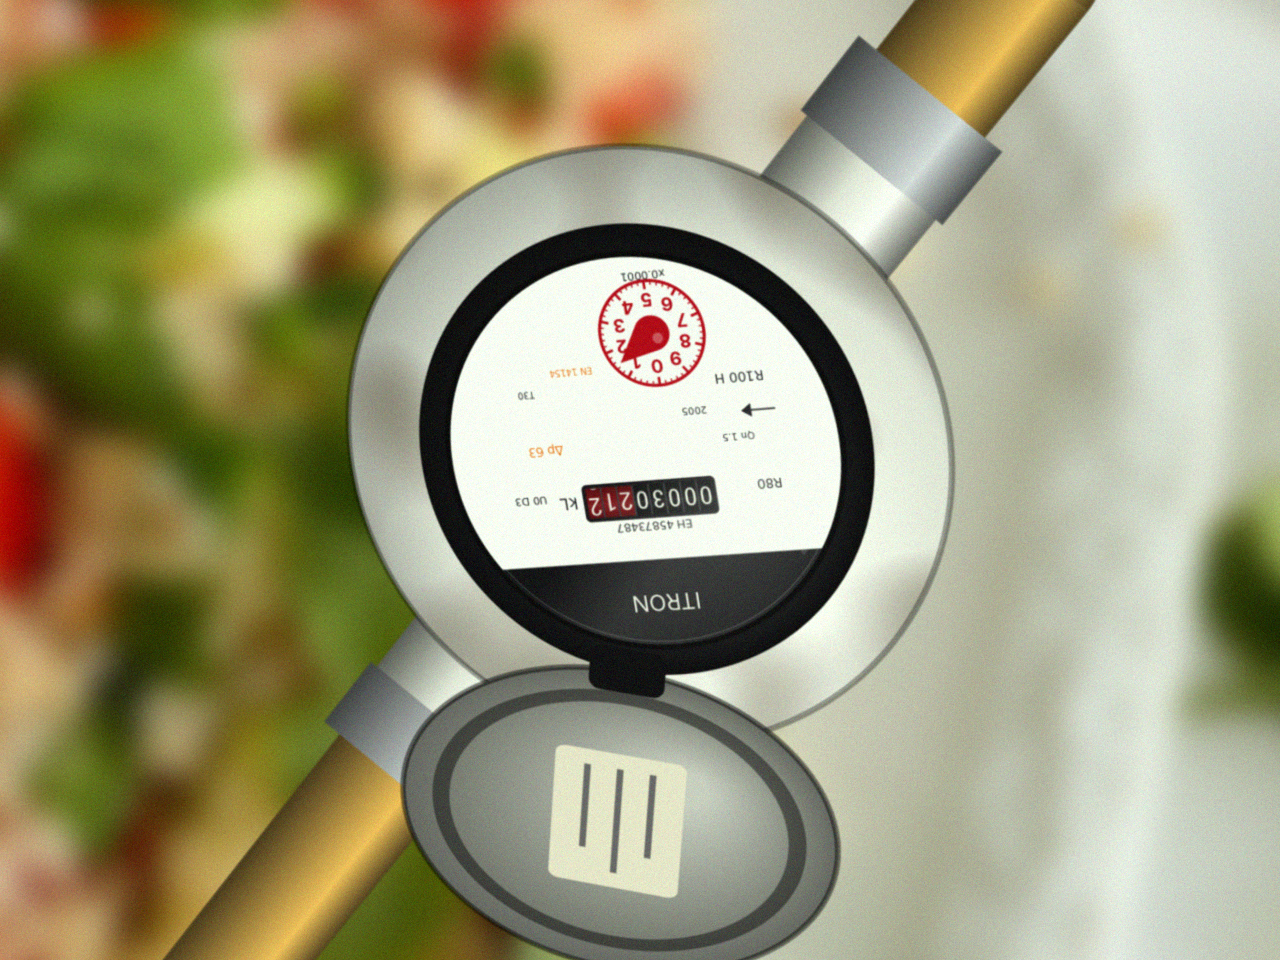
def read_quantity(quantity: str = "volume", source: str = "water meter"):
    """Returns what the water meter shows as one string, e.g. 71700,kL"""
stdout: 30.2121,kL
